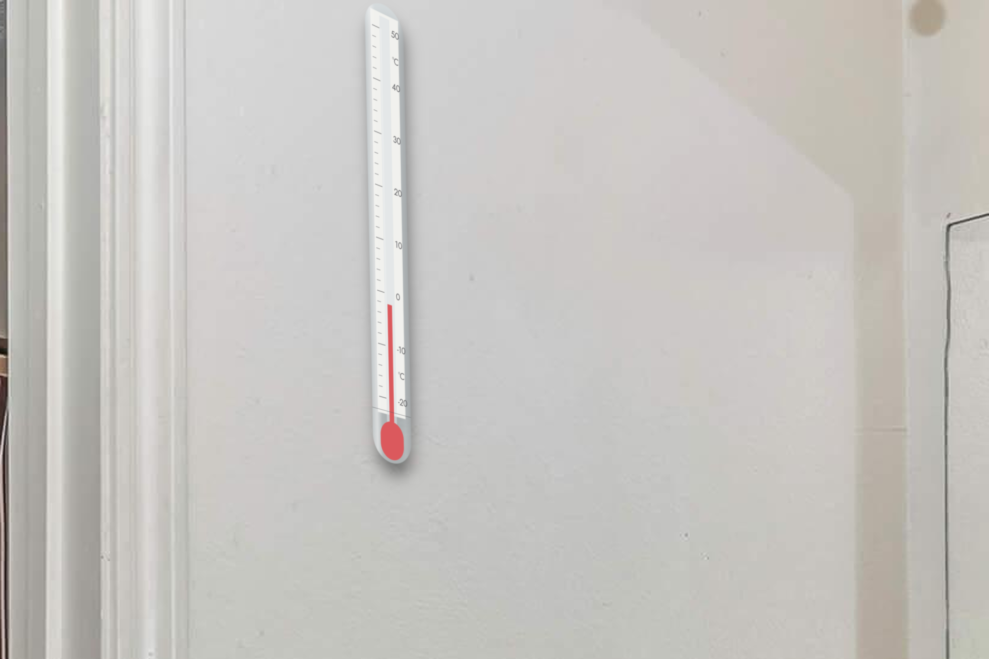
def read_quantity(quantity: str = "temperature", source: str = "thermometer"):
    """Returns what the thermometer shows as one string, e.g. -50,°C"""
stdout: -2,°C
